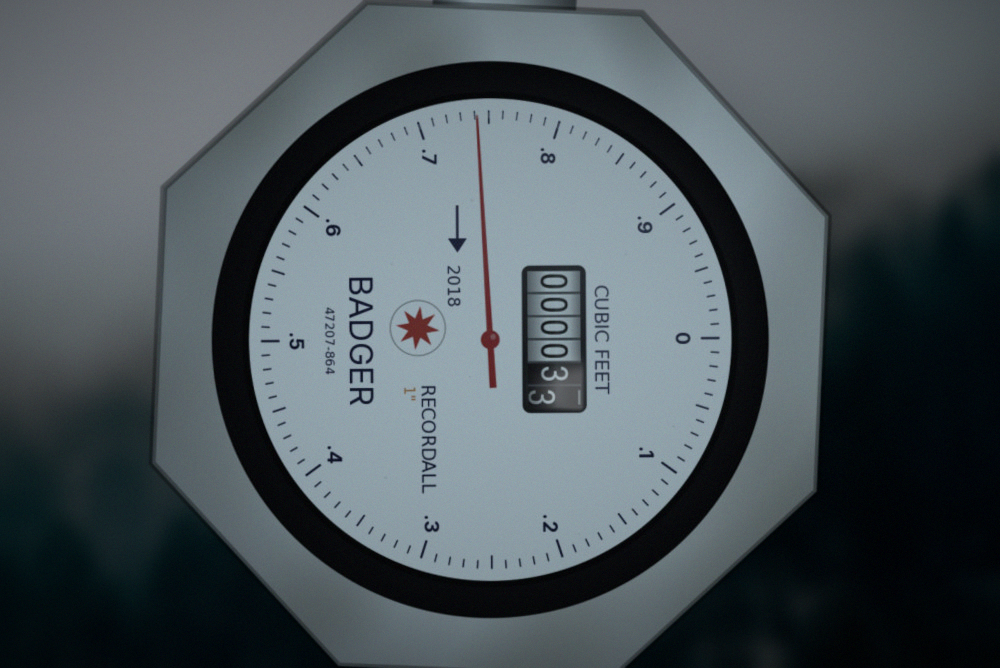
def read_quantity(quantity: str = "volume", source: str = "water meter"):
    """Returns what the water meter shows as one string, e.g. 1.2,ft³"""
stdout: 32.74,ft³
